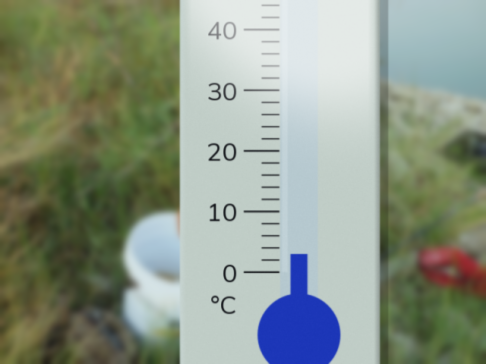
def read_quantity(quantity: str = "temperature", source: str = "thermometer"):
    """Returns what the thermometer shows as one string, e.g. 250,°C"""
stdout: 3,°C
